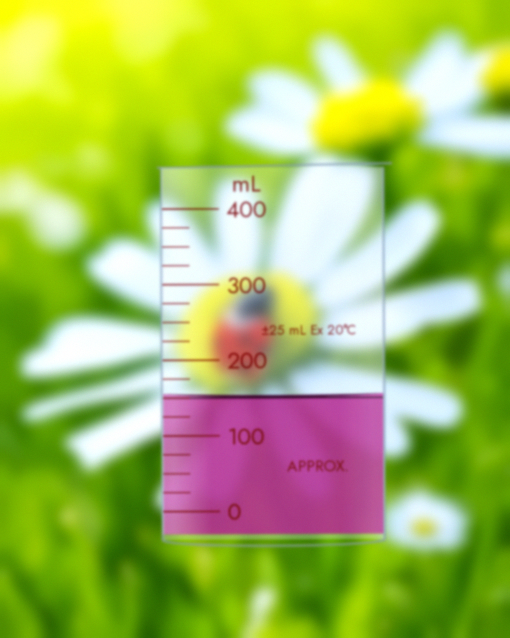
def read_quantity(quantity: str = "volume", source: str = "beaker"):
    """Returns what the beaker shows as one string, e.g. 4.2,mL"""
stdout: 150,mL
